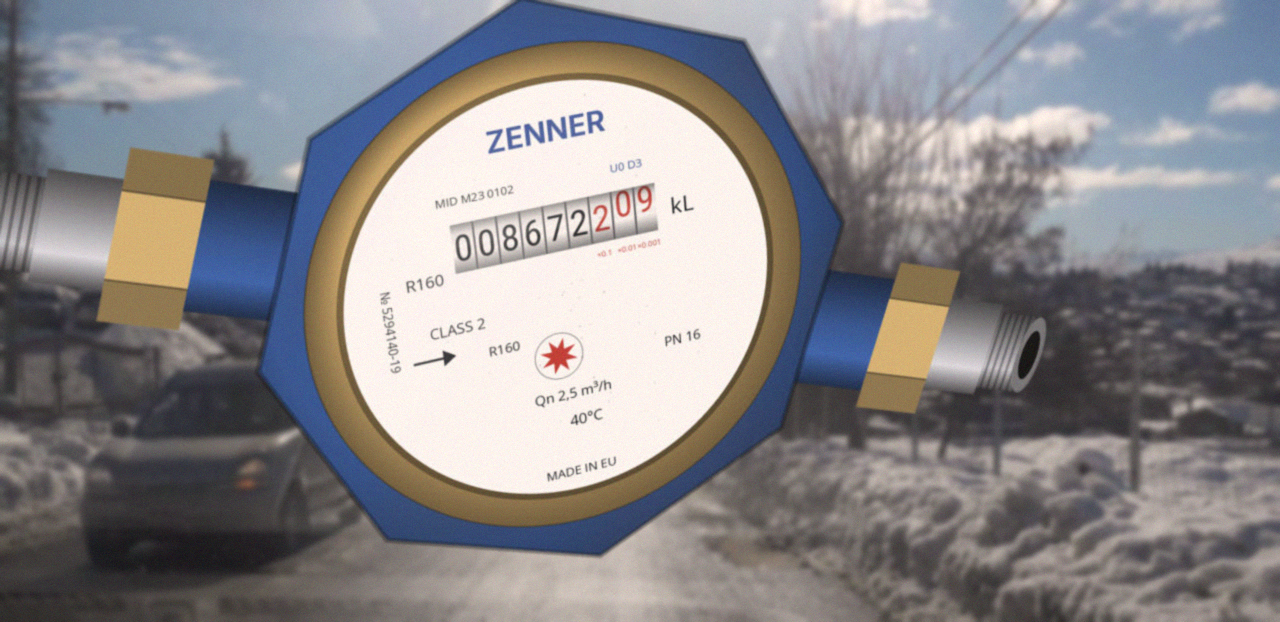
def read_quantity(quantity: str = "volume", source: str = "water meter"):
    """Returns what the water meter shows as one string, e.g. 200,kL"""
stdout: 8672.209,kL
